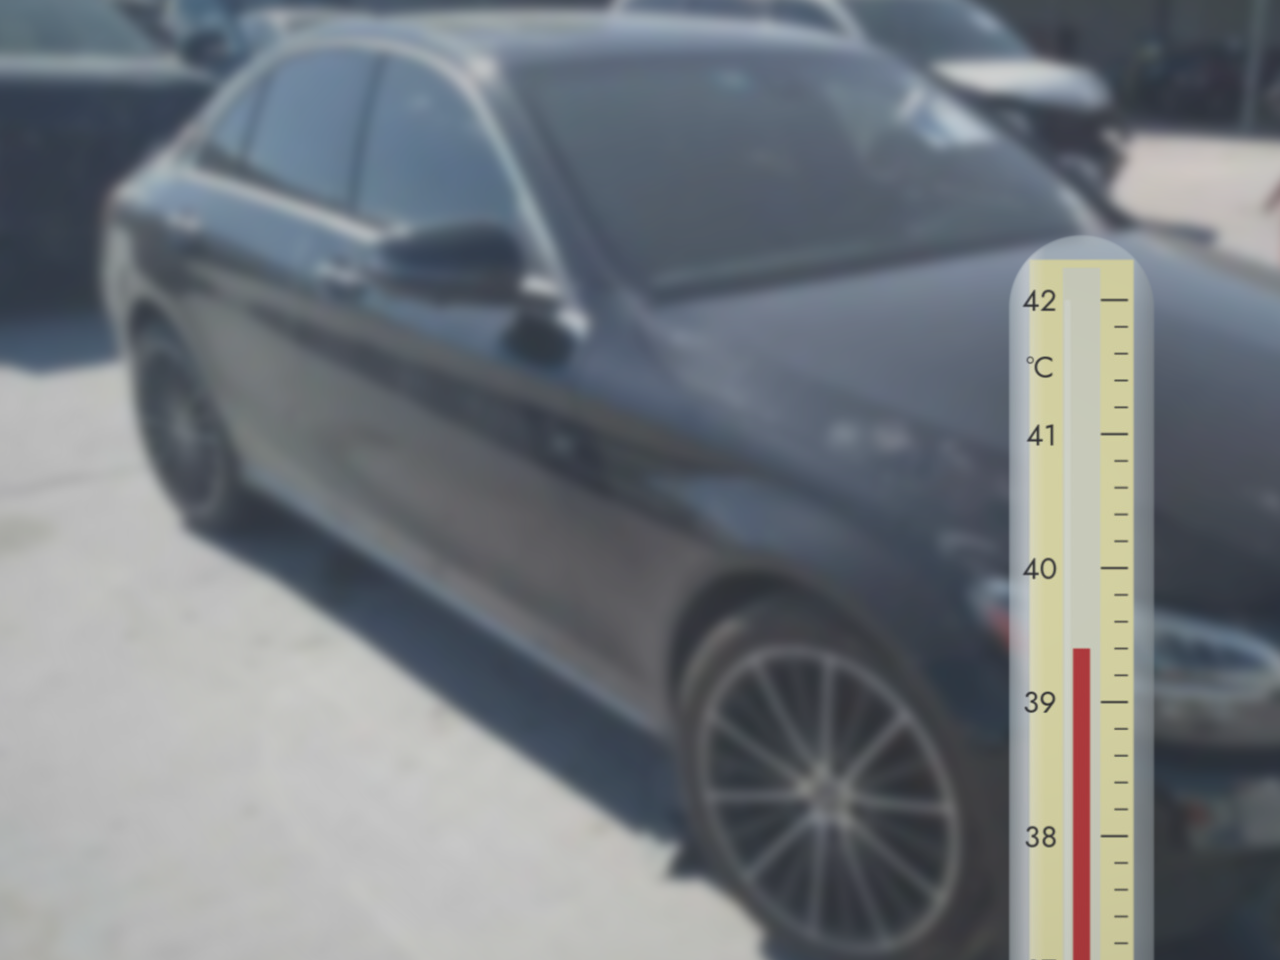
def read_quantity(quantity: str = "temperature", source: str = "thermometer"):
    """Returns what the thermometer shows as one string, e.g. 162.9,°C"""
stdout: 39.4,°C
